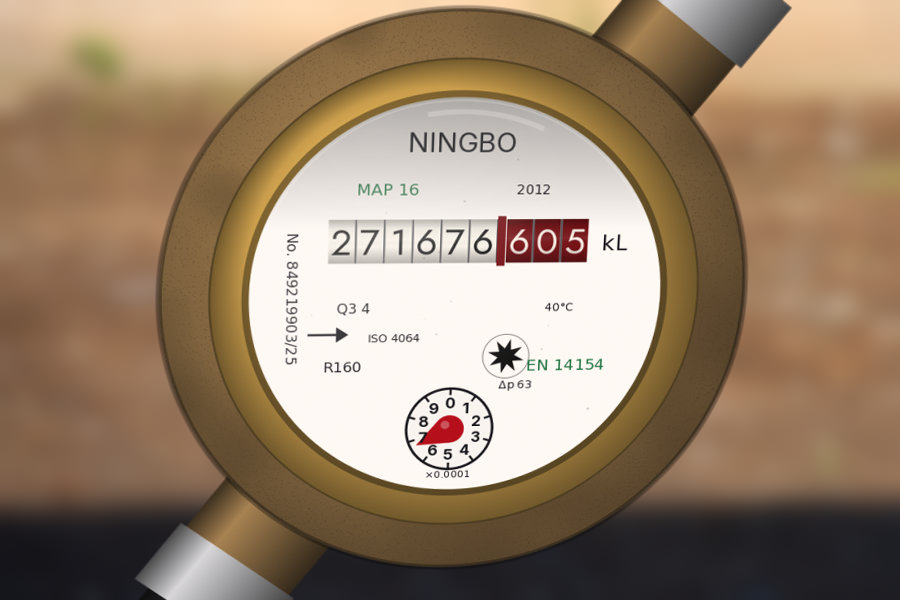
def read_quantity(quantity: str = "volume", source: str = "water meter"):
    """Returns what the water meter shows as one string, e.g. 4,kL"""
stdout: 271676.6056,kL
